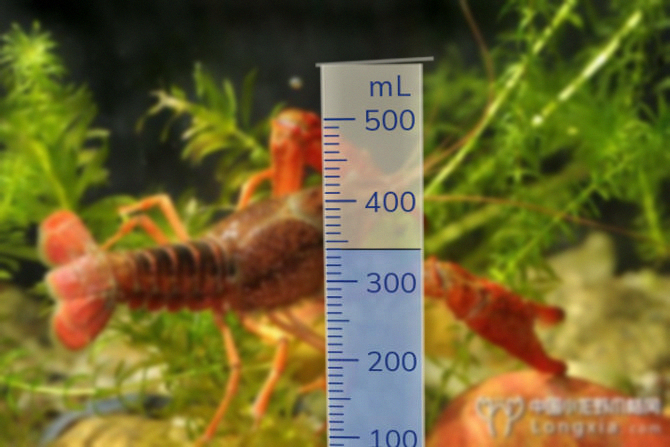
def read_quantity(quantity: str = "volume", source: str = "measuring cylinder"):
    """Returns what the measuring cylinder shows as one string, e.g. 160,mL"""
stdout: 340,mL
